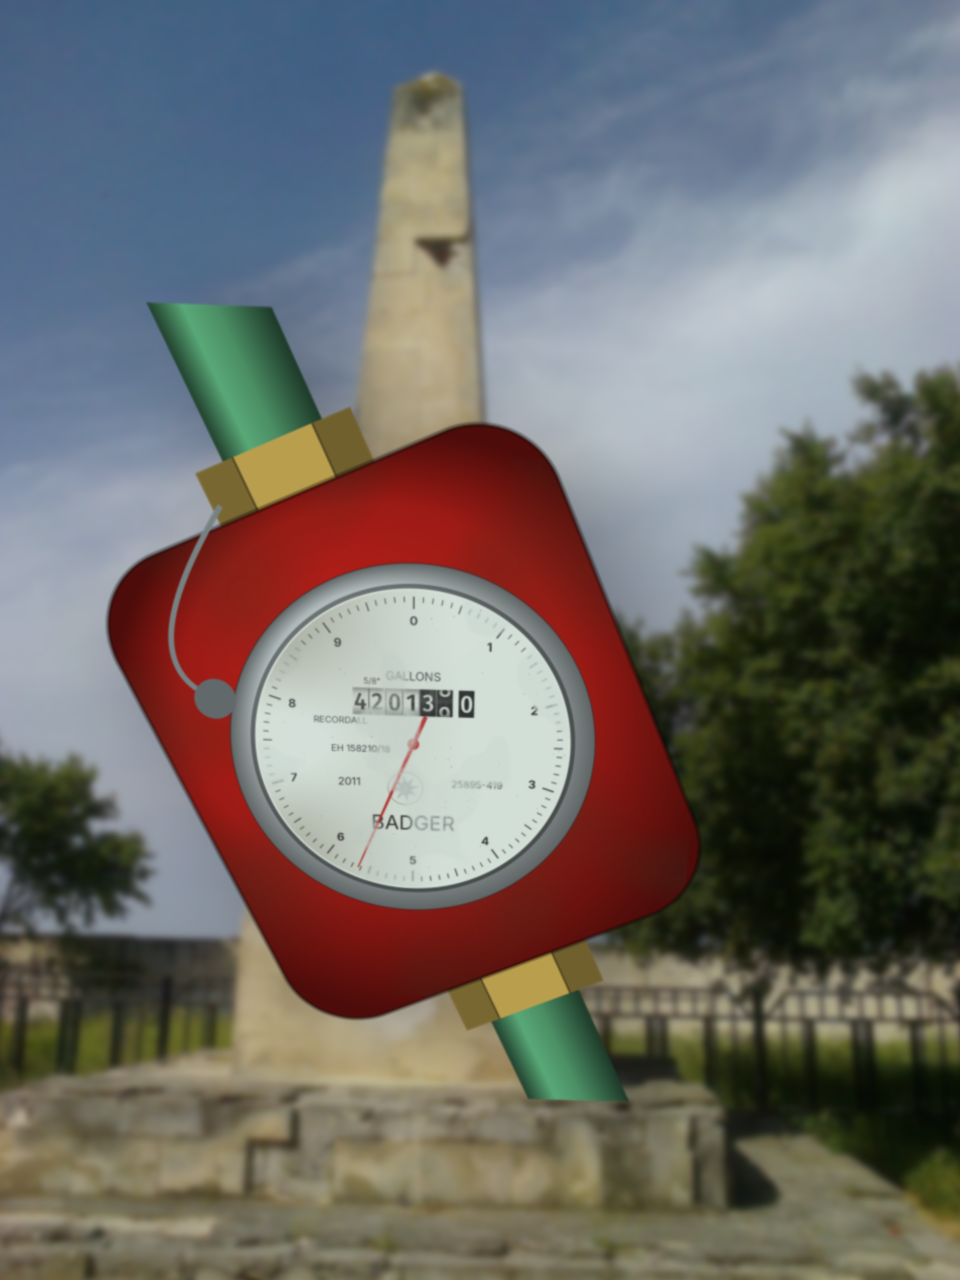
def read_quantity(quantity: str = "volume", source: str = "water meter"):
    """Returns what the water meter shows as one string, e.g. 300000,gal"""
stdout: 4201385.6,gal
